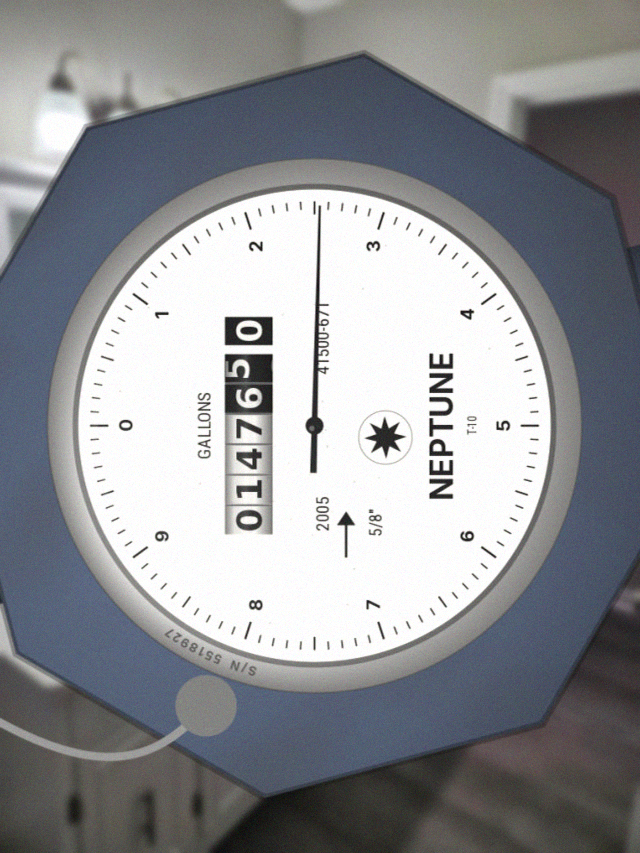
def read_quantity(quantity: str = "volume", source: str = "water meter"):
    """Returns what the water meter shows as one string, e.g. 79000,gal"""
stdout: 147652.5,gal
